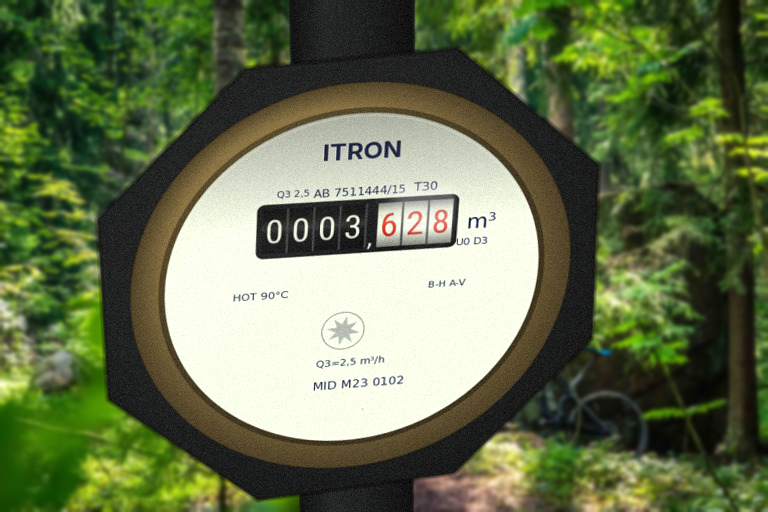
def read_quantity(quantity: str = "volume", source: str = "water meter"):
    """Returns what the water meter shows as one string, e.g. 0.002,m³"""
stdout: 3.628,m³
